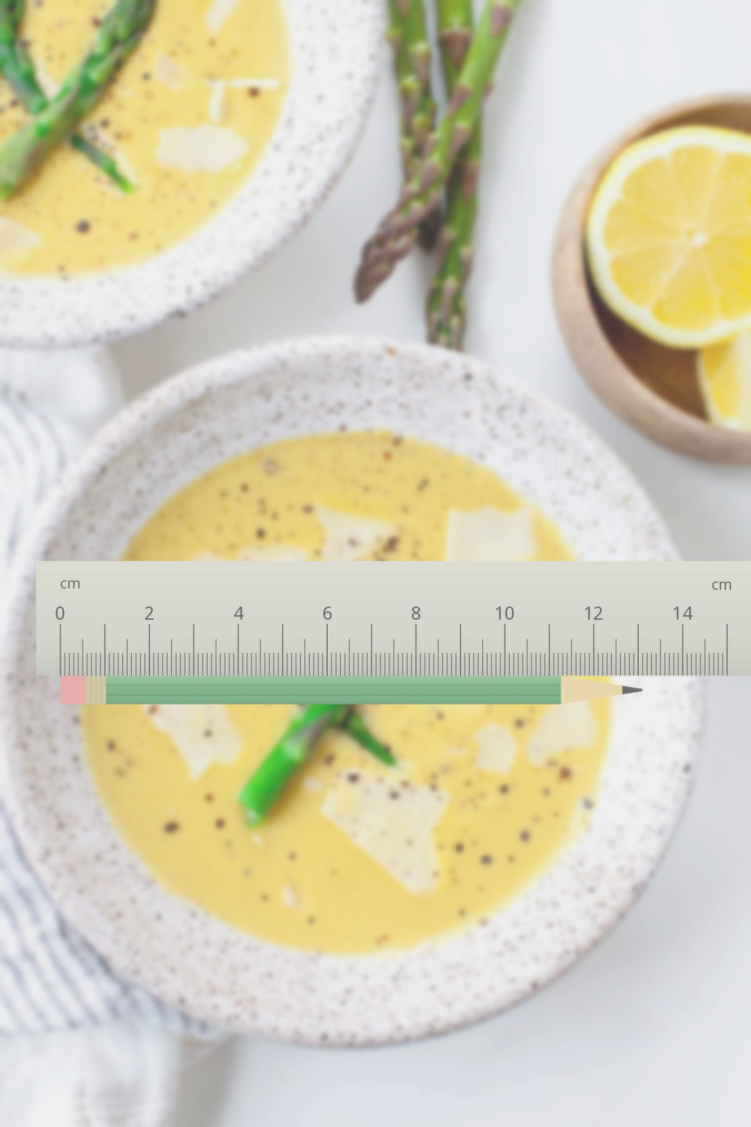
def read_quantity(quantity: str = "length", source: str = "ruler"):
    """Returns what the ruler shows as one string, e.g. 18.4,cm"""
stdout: 13.1,cm
